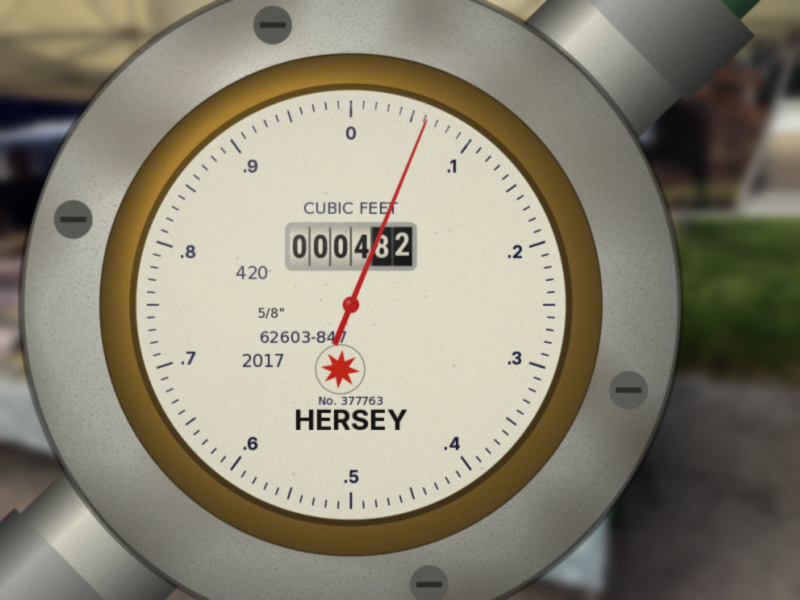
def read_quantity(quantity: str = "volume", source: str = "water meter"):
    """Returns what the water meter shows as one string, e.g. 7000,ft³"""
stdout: 482.06,ft³
